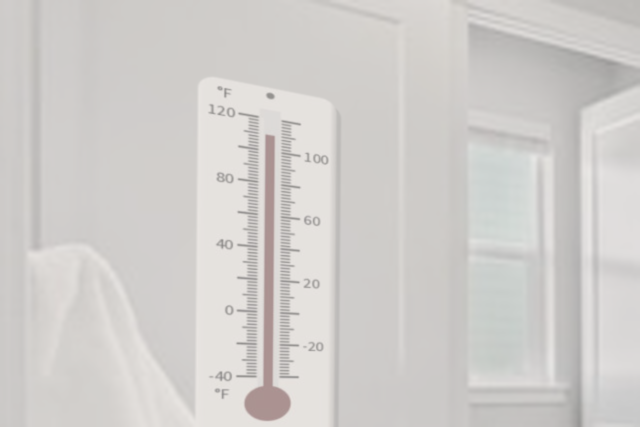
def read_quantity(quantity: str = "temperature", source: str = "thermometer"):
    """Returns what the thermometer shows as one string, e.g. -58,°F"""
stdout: 110,°F
